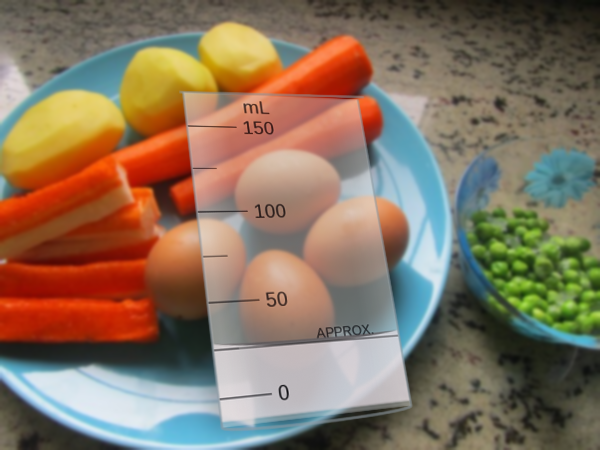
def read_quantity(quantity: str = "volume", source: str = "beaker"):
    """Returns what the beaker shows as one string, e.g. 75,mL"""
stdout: 25,mL
